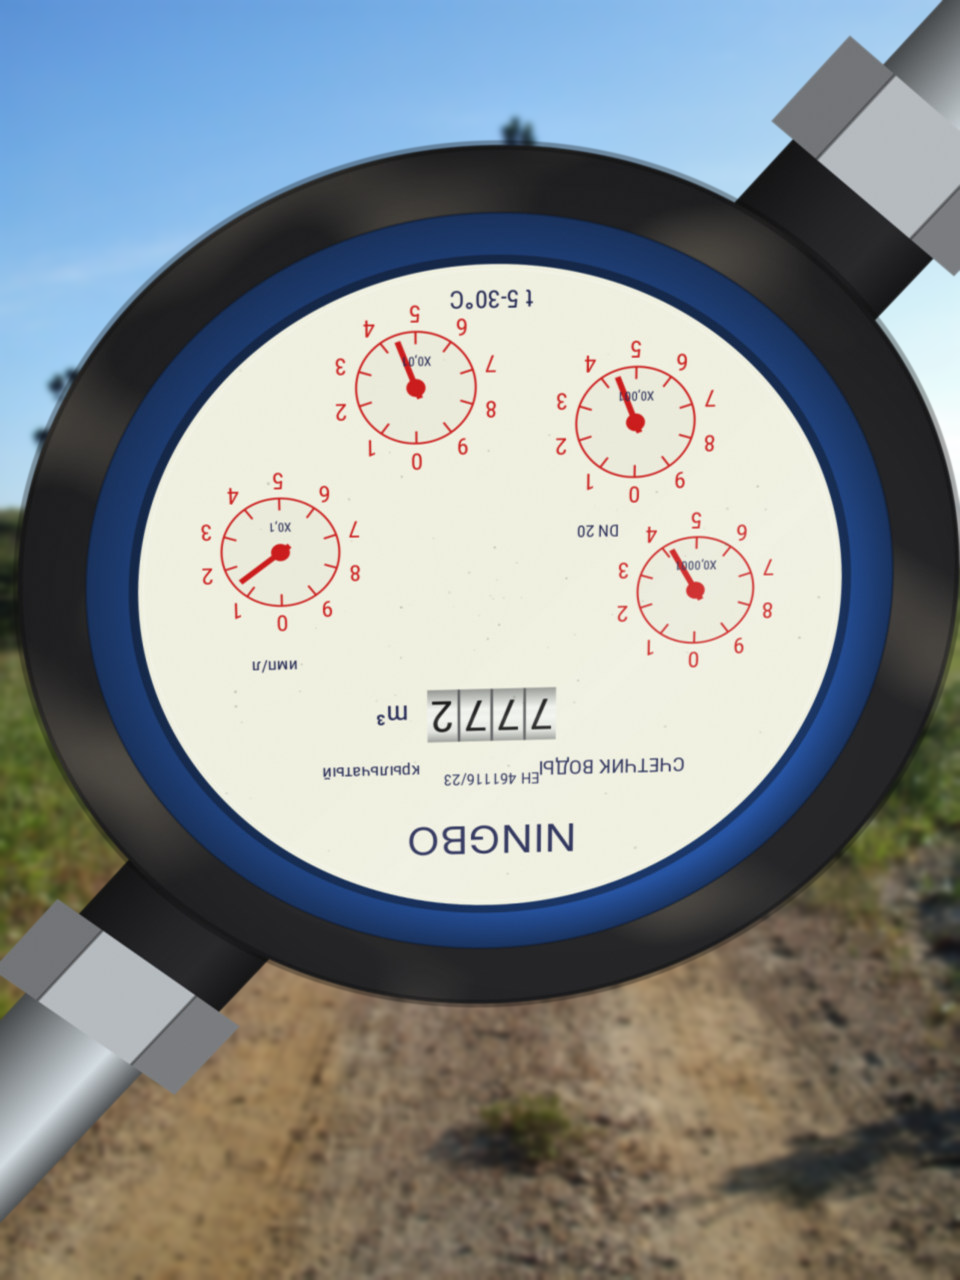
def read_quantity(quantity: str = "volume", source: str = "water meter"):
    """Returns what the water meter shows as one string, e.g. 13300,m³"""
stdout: 7772.1444,m³
